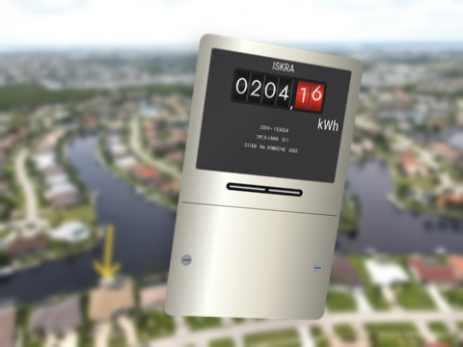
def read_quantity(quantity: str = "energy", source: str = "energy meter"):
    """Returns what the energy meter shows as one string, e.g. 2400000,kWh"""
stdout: 204.16,kWh
